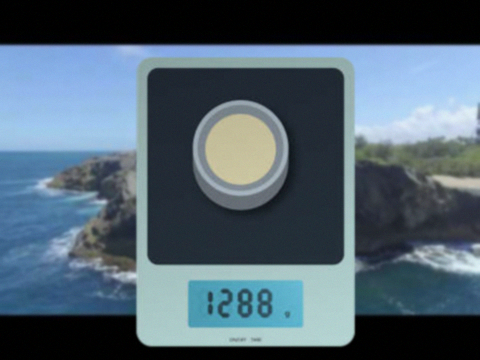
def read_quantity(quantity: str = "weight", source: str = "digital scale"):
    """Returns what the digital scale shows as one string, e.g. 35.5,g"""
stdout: 1288,g
